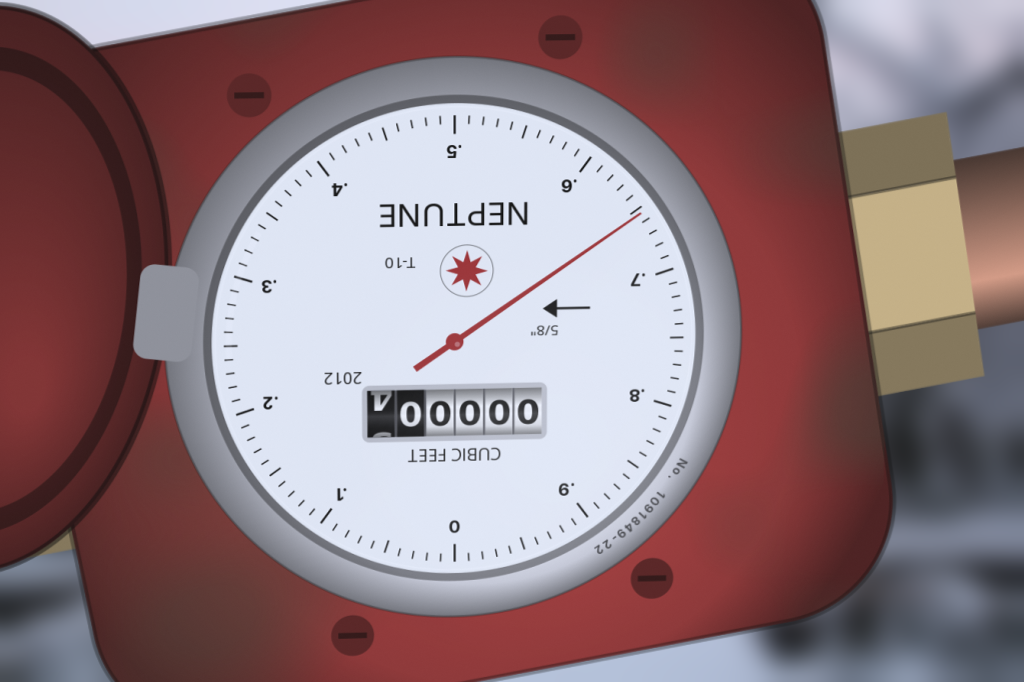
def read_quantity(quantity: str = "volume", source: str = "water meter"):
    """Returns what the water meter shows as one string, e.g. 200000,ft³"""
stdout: 3.65,ft³
